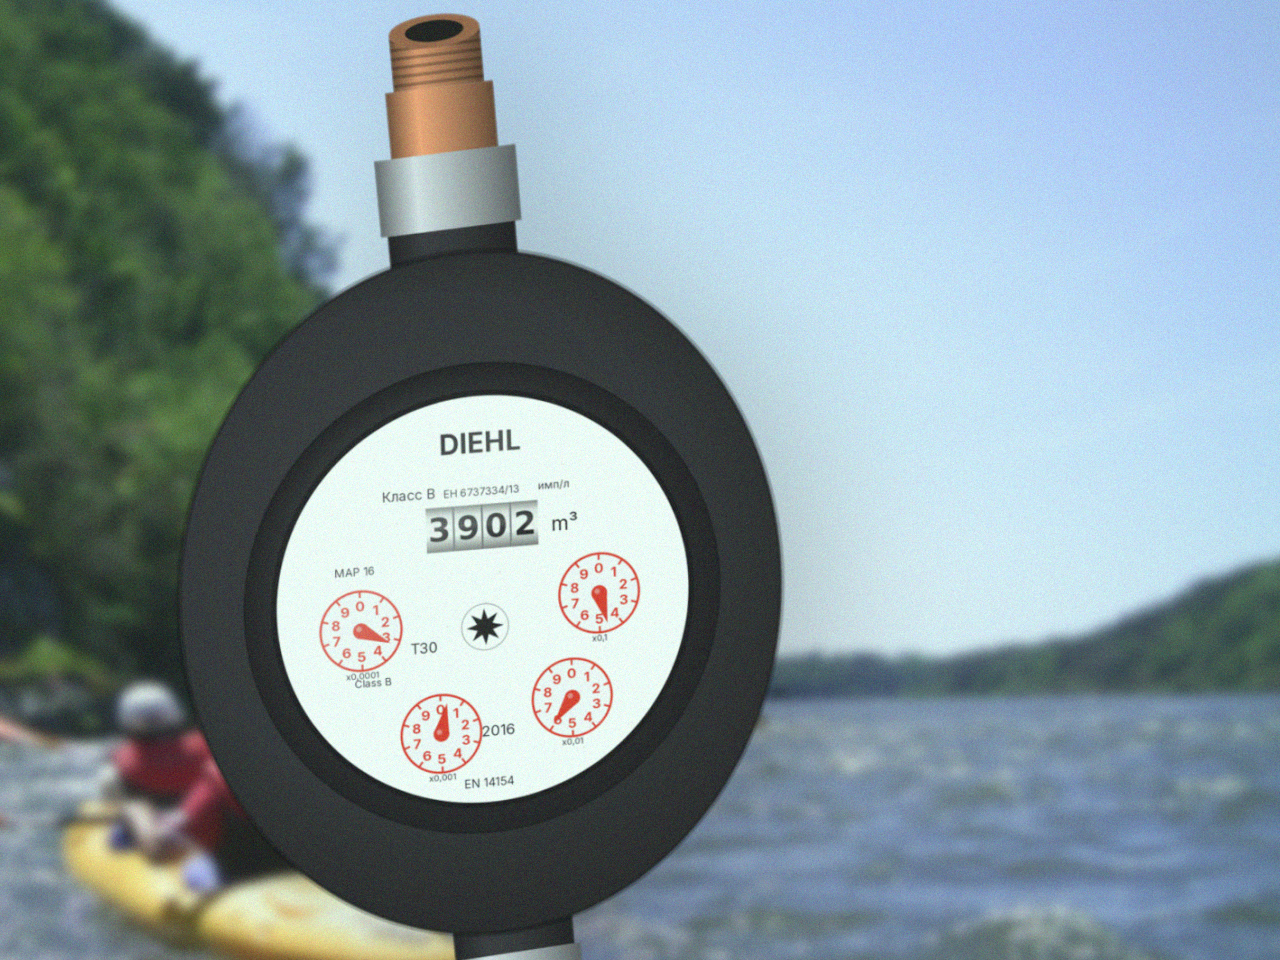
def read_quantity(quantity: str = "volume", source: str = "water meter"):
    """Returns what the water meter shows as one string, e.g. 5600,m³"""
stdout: 3902.4603,m³
